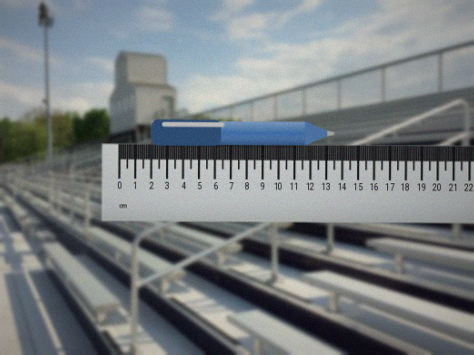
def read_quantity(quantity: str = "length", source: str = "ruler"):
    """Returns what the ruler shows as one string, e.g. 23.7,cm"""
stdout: 11.5,cm
